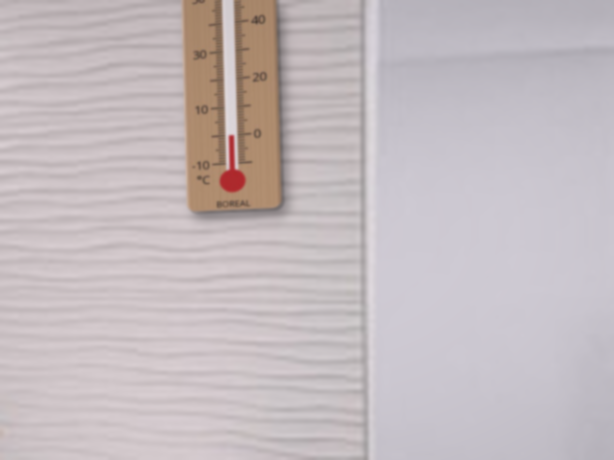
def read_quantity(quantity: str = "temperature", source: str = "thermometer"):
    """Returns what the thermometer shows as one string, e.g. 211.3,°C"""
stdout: 0,°C
